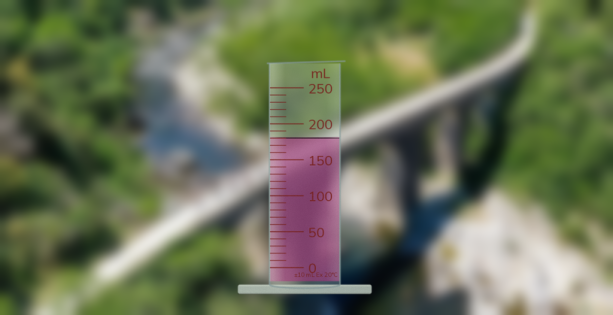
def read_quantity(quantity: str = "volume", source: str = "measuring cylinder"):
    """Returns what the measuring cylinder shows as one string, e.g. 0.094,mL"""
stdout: 180,mL
